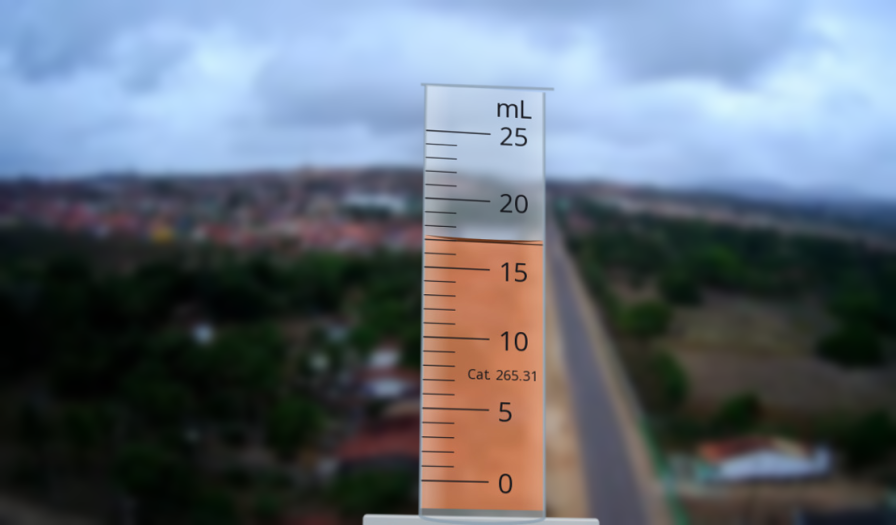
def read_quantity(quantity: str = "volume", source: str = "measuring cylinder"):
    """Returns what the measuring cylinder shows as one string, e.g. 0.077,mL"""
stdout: 17,mL
